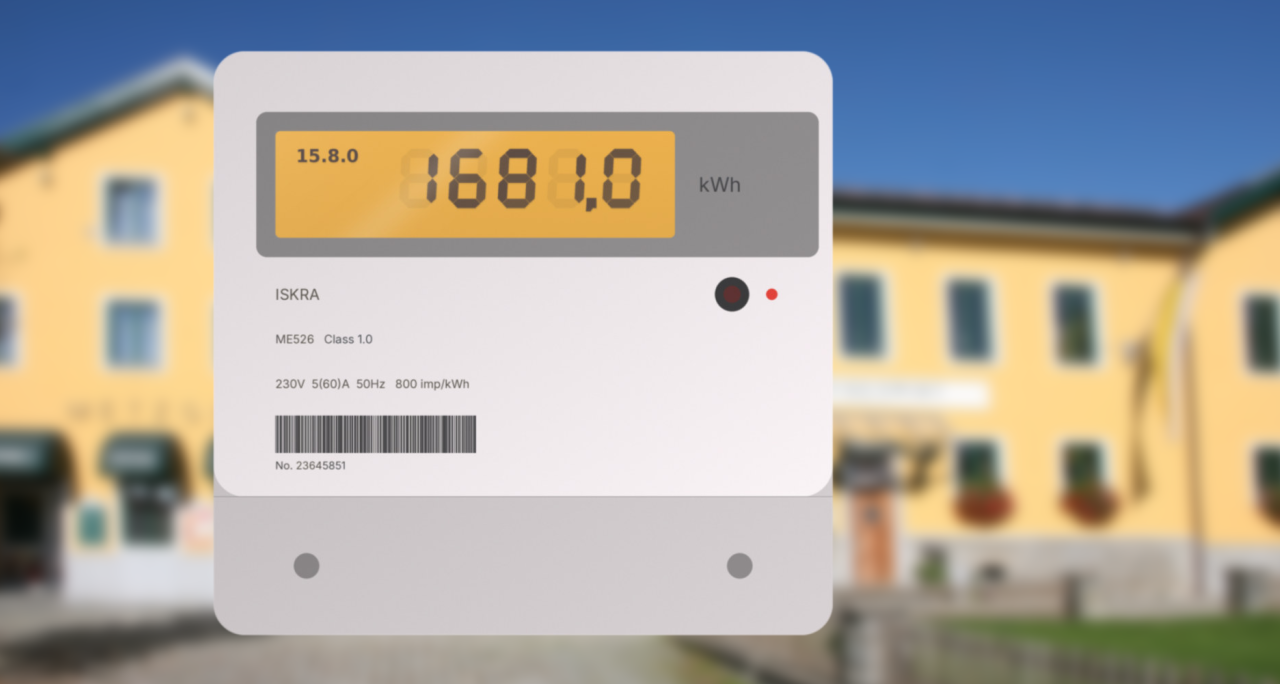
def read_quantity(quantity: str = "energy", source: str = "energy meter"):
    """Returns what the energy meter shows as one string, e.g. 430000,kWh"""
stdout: 1681.0,kWh
